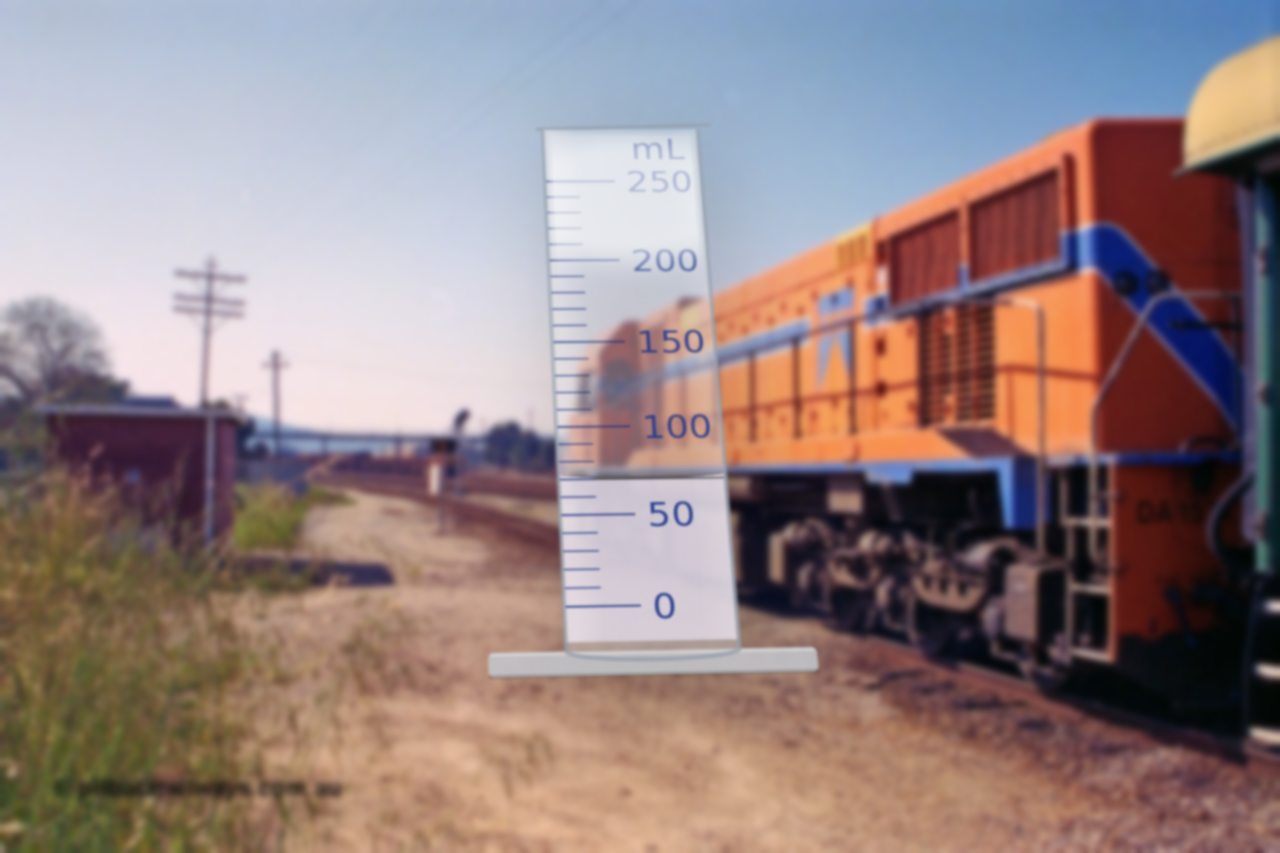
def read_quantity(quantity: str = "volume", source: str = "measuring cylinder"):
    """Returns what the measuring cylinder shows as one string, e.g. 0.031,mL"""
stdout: 70,mL
